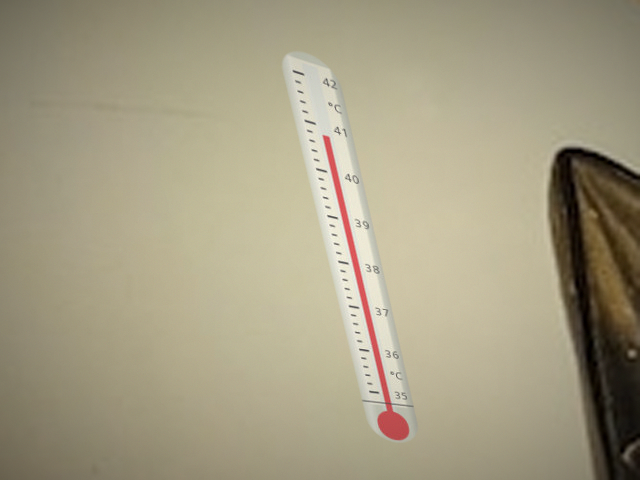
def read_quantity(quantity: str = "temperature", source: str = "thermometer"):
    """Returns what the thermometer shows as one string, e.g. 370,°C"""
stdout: 40.8,°C
